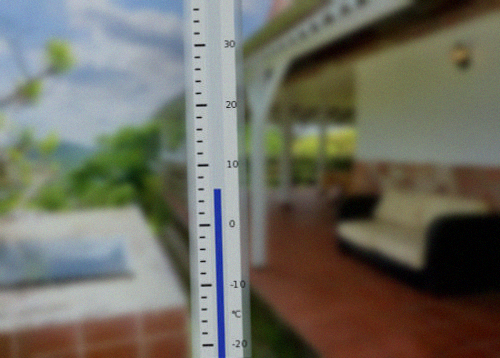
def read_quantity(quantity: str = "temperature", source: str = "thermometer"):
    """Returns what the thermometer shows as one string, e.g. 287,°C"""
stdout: 6,°C
